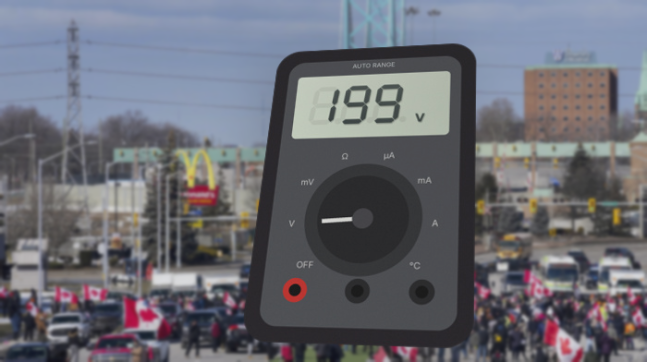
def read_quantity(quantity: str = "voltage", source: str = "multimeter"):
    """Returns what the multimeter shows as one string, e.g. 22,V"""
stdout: 199,V
